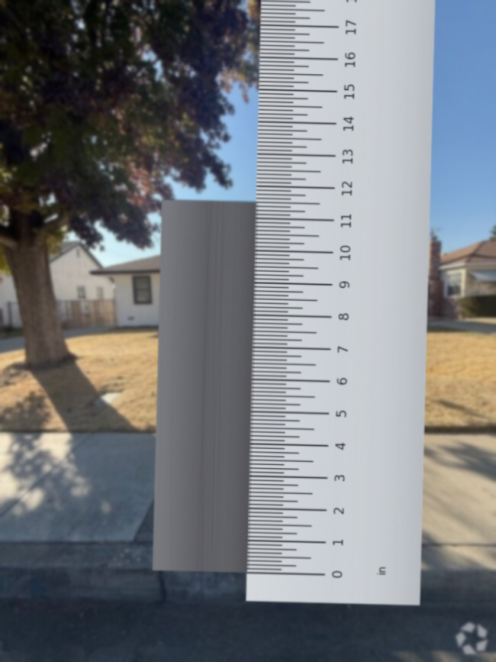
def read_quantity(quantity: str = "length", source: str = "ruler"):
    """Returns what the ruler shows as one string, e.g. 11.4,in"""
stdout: 11.5,in
